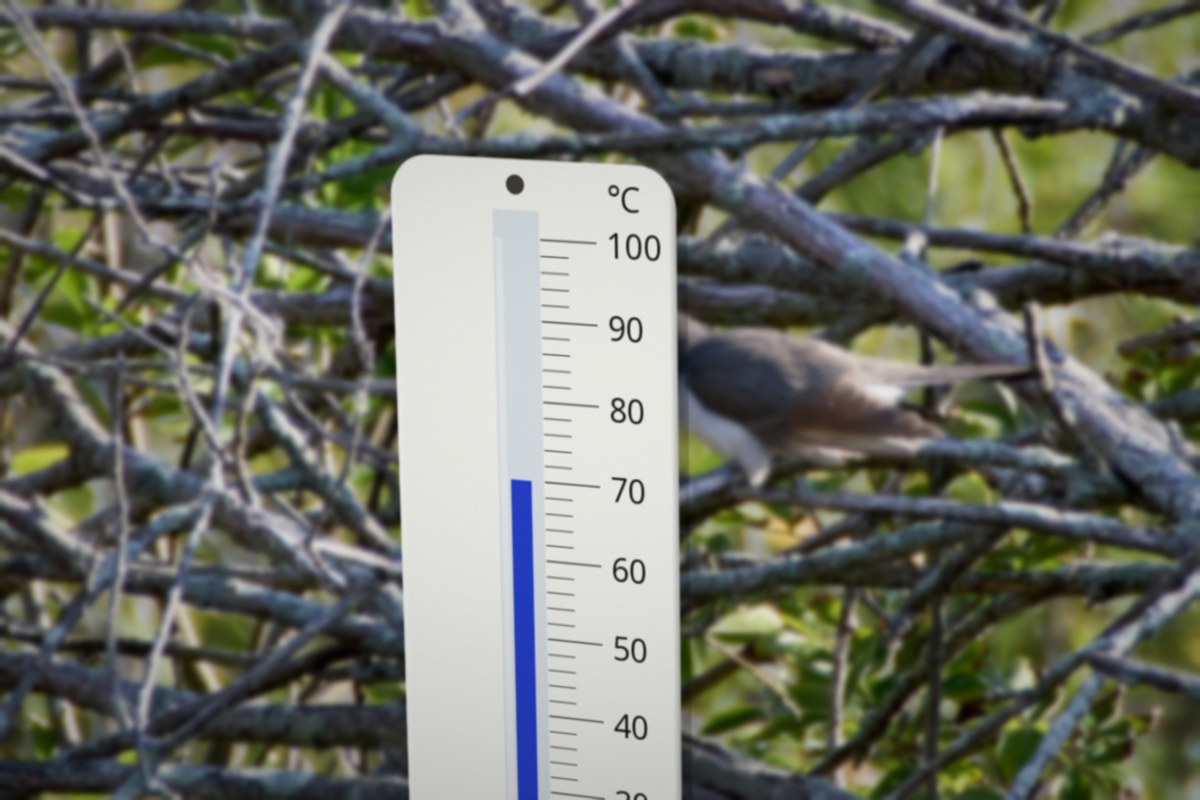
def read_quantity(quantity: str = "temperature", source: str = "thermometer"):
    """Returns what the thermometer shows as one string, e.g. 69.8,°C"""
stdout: 70,°C
